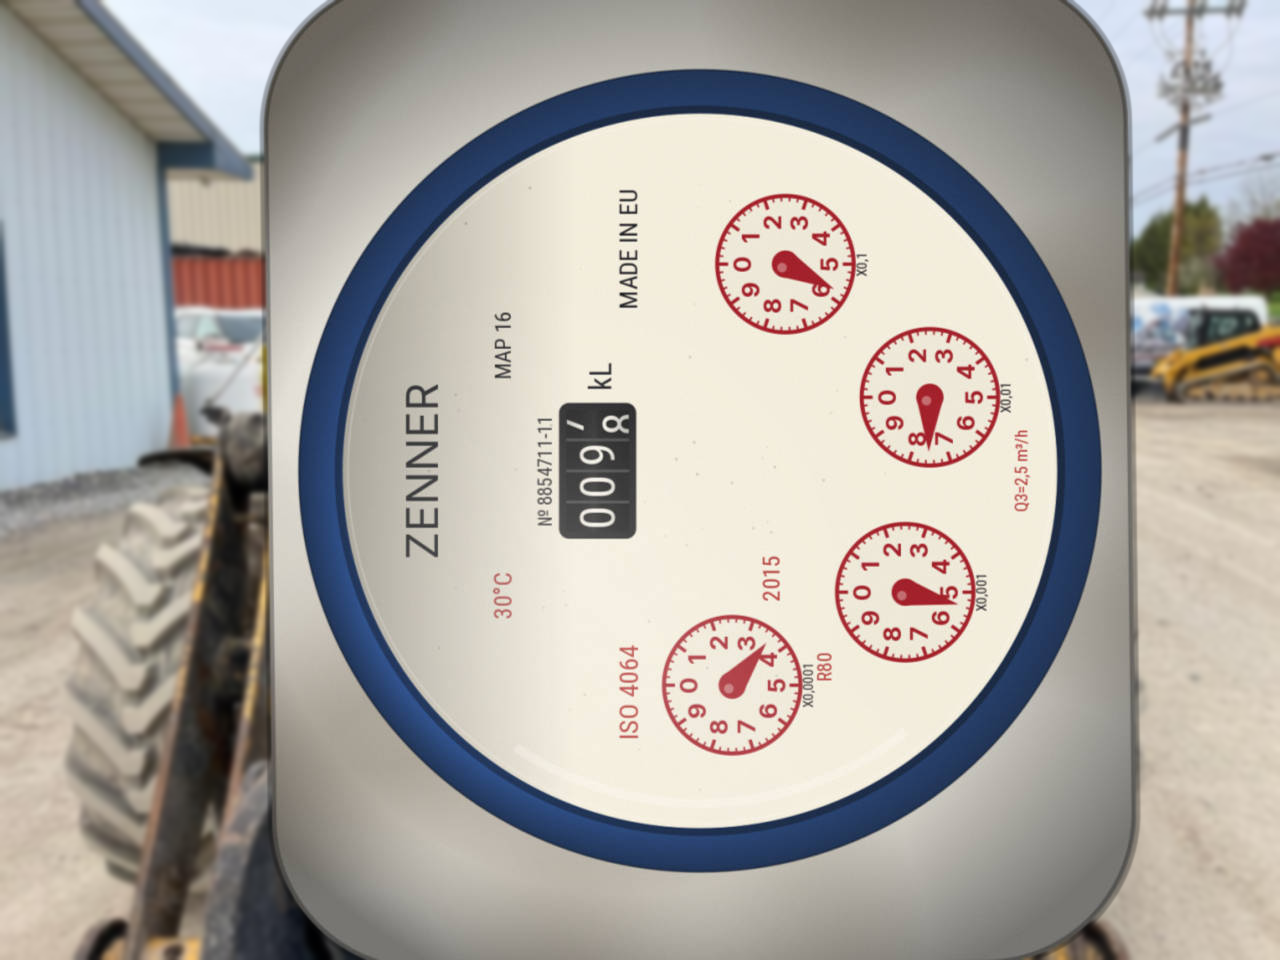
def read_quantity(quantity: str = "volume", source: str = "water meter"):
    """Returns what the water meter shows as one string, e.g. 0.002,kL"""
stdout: 97.5753,kL
